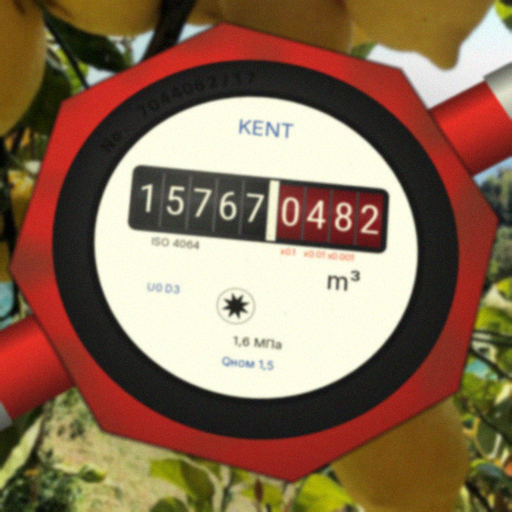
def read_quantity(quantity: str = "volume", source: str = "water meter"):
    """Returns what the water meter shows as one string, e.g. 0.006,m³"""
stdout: 15767.0482,m³
